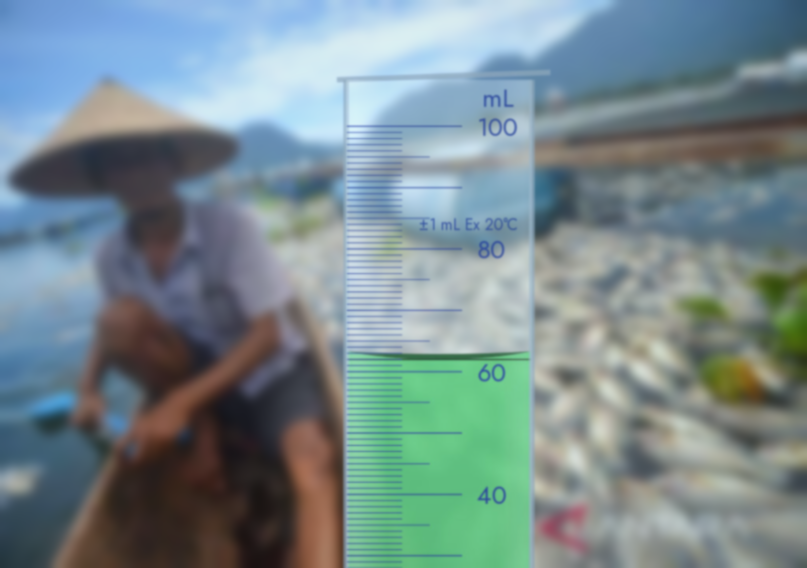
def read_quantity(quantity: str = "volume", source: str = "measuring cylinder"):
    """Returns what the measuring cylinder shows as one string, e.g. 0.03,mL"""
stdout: 62,mL
